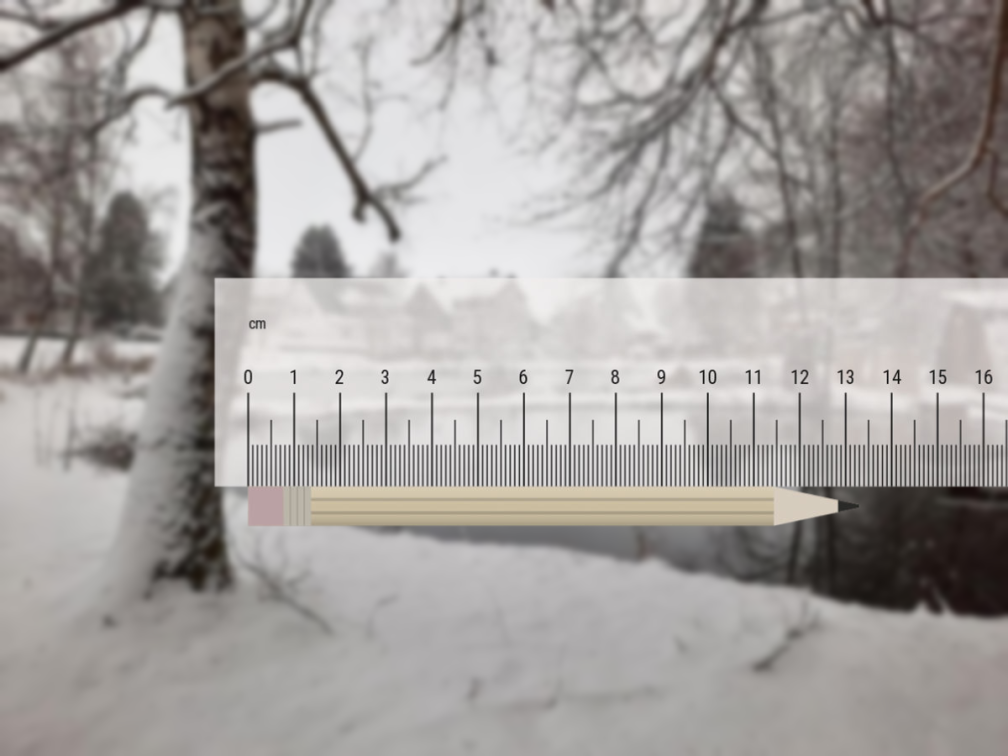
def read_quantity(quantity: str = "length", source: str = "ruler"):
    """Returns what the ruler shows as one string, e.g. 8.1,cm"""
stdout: 13.3,cm
